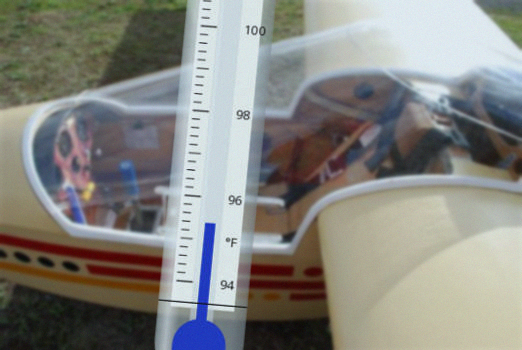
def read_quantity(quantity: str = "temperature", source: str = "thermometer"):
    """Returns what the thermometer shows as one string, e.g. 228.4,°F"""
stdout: 95.4,°F
